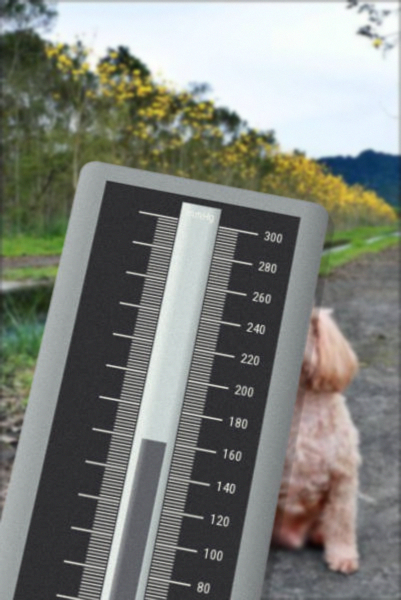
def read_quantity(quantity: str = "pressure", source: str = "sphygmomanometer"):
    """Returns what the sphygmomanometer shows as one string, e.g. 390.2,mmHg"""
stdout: 160,mmHg
